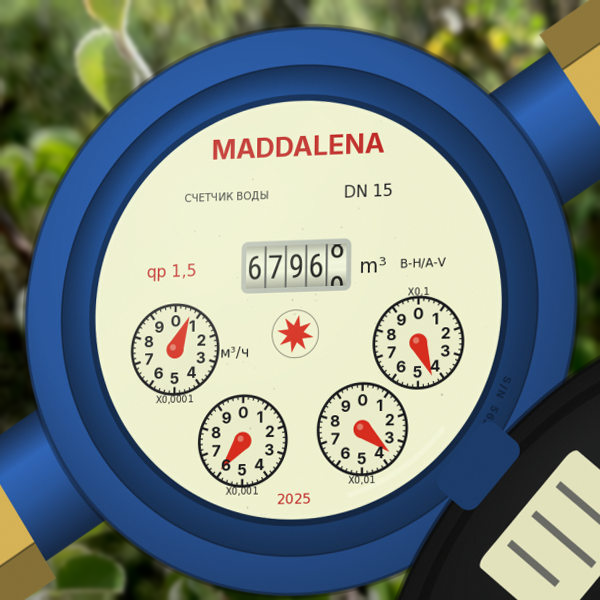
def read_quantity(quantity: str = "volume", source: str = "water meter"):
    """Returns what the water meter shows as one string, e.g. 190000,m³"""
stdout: 67968.4360,m³
